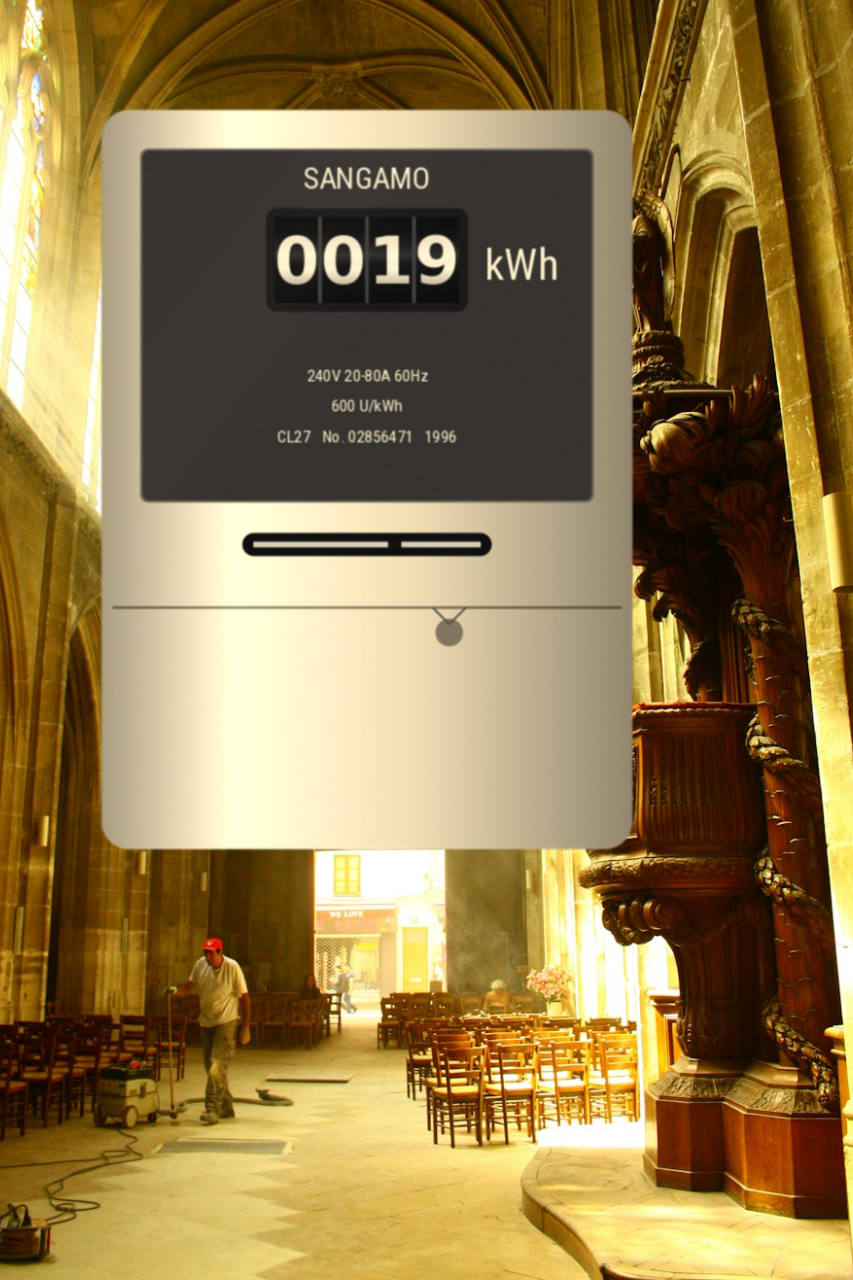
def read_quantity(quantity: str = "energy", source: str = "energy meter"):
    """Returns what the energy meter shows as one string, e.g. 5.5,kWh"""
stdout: 19,kWh
